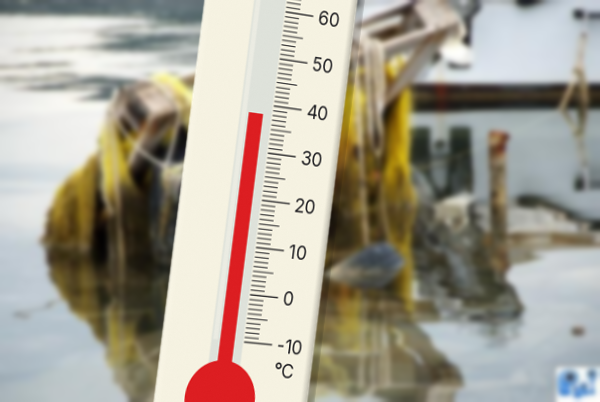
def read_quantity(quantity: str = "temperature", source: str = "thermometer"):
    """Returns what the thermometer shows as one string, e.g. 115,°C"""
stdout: 38,°C
